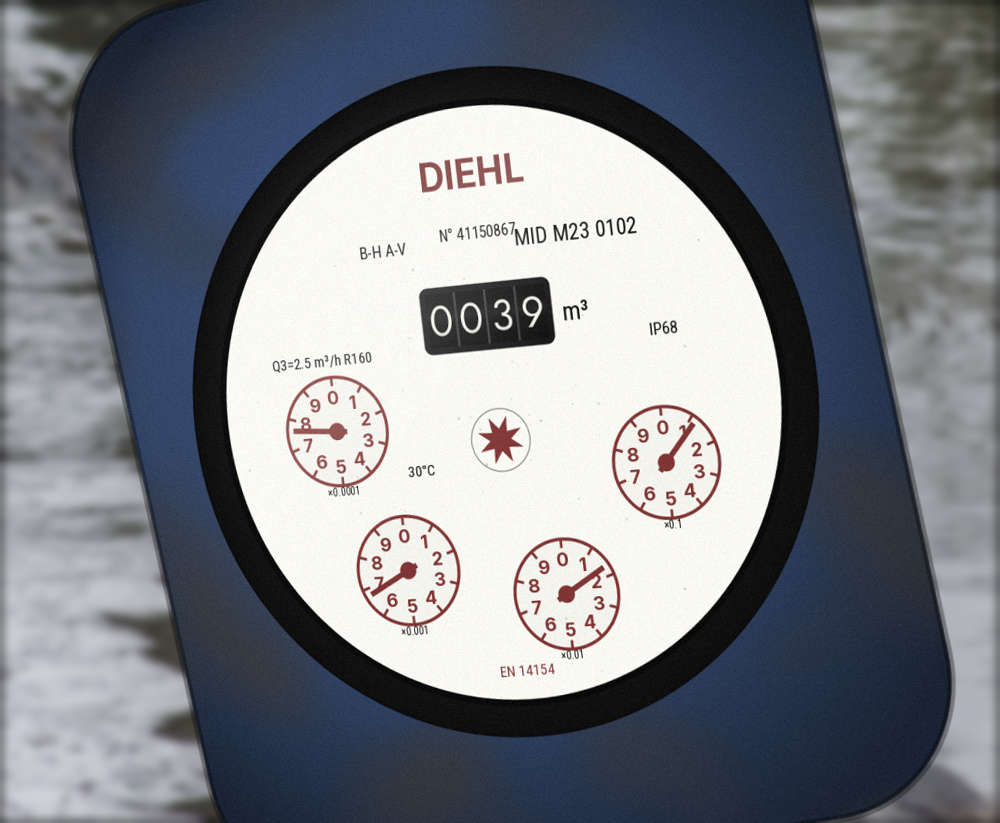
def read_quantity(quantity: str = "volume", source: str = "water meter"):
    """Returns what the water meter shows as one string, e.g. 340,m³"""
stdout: 39.1167,m³
